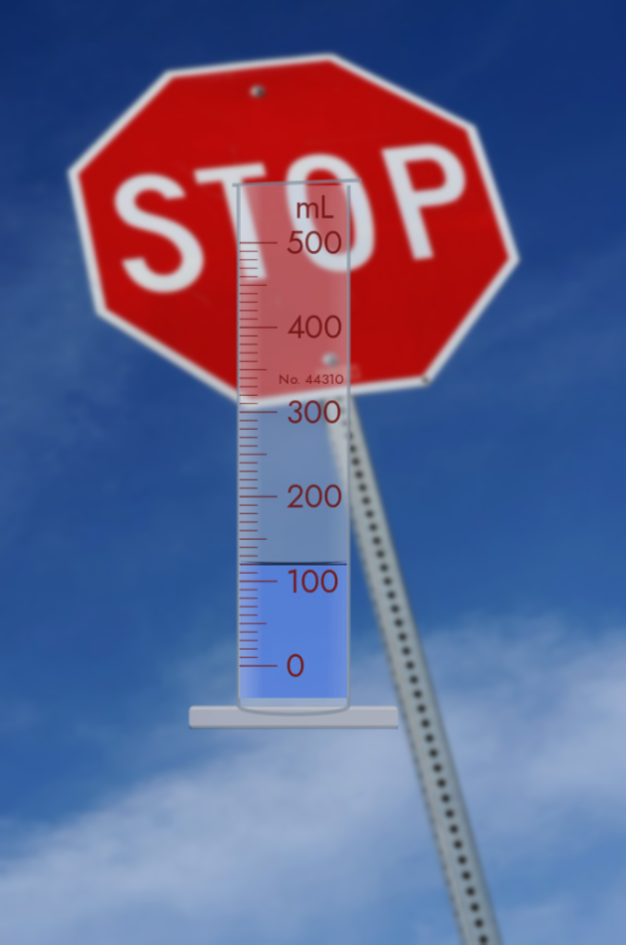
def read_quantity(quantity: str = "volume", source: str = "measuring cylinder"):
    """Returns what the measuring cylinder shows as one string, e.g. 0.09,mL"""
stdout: 120,mL
